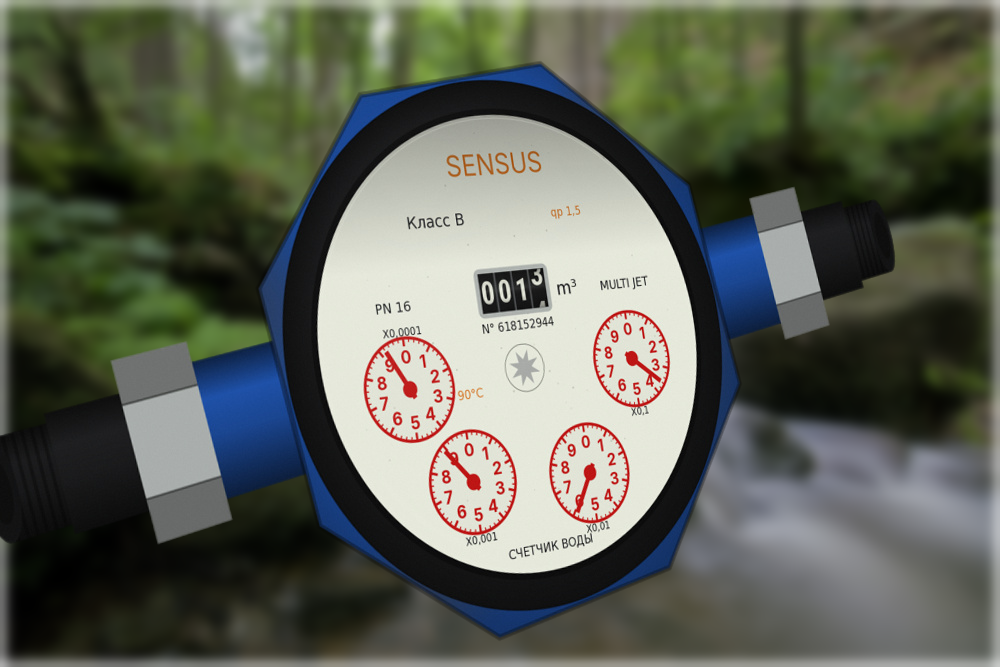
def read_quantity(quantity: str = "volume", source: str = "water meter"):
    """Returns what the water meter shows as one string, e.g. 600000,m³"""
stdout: 13.3589,m³
